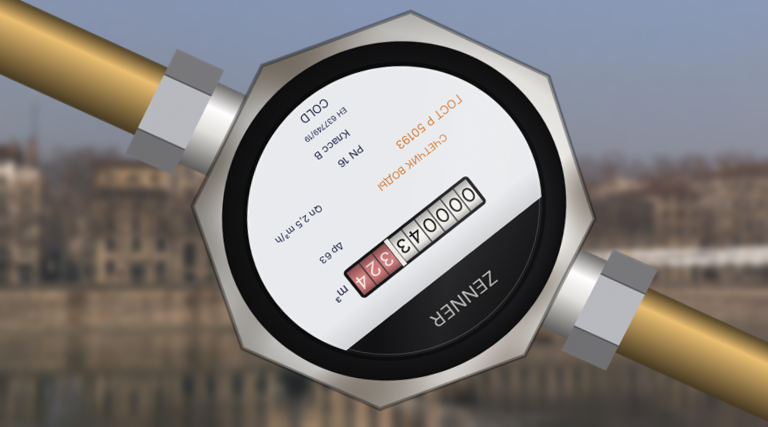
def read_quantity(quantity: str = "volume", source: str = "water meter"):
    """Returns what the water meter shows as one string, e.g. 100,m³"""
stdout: 43.324,m³
